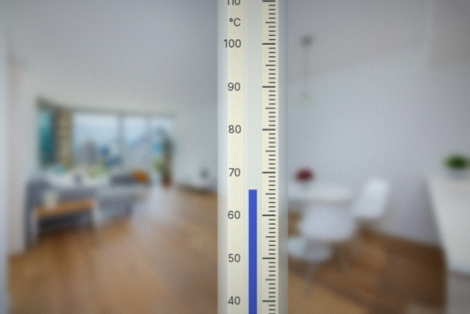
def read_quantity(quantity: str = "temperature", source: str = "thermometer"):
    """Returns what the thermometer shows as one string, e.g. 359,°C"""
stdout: 66,°C
